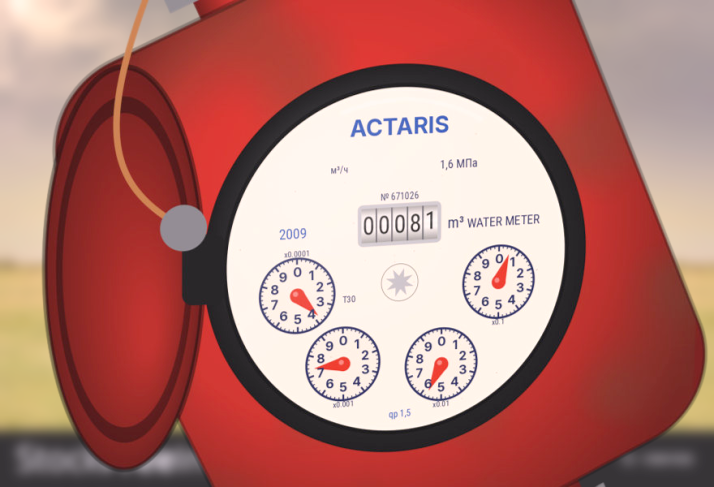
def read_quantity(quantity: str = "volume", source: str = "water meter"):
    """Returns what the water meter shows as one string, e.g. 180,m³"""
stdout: 81.0573,m³
